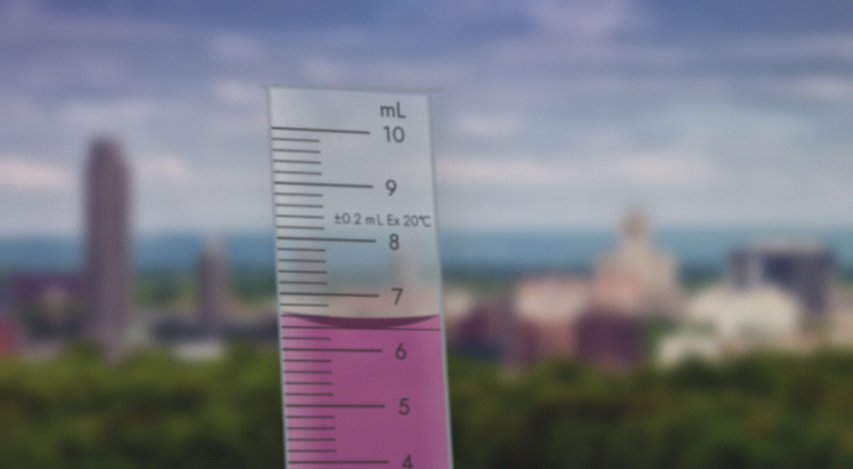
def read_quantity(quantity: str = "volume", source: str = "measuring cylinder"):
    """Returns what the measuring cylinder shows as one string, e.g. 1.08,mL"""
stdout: 6.4,mL
